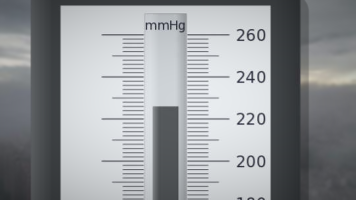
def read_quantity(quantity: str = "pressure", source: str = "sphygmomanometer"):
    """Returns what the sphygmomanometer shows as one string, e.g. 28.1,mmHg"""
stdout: 226,mmHg
